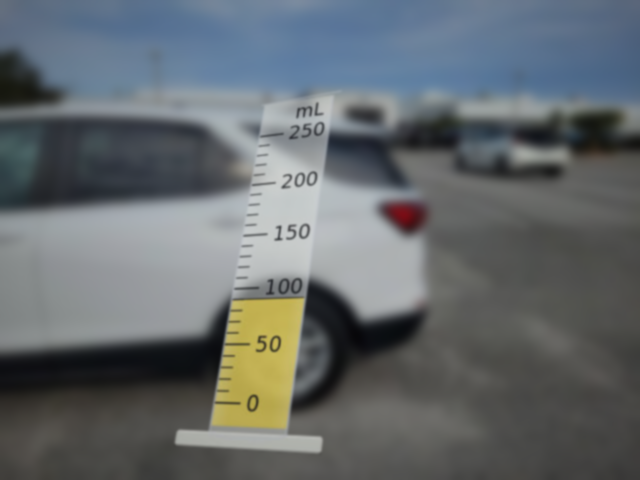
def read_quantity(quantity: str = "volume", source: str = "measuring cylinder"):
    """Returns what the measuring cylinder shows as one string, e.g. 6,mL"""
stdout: 90,mL
